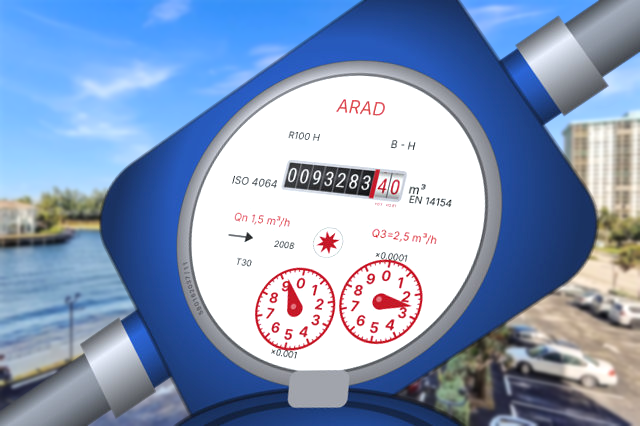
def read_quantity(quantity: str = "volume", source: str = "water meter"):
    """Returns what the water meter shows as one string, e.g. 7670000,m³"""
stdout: 93283.3992,m³
